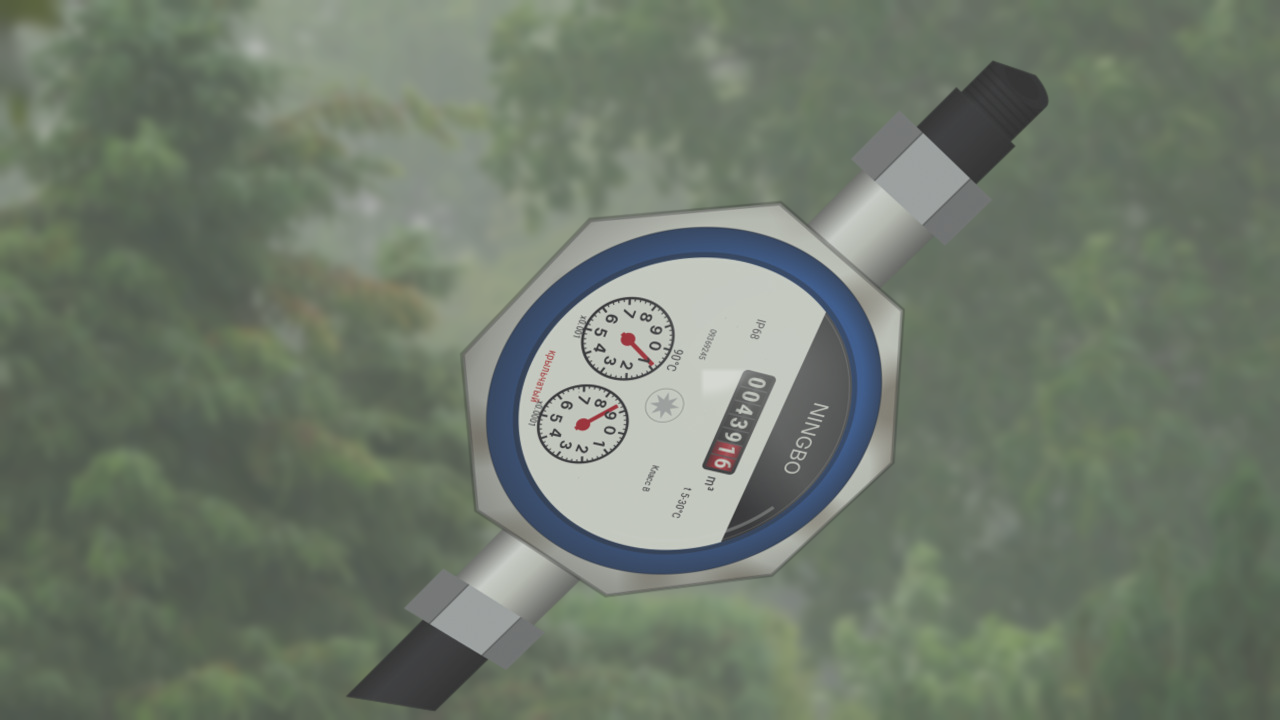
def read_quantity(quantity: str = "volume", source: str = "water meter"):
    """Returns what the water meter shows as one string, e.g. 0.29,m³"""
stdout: 439.1608,m³
